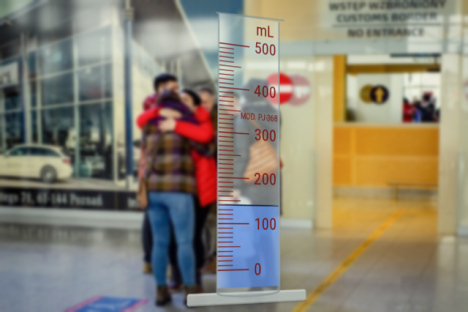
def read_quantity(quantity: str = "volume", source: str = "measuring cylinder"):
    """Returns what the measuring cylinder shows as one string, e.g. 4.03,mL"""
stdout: 140,mL
